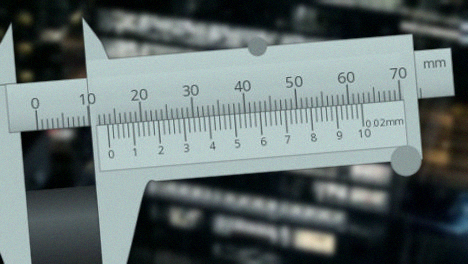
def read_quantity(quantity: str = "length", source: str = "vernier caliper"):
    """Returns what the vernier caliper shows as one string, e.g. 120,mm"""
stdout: 13.5,mm
